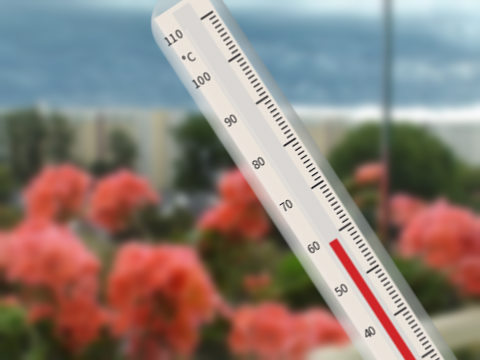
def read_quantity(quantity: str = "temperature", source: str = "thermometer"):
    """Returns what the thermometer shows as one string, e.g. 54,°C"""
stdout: 59,°C
